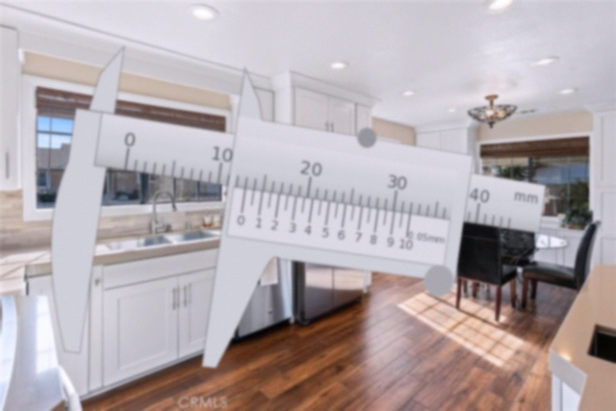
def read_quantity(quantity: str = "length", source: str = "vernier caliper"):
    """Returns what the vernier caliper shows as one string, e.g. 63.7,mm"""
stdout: 13.0,mm
